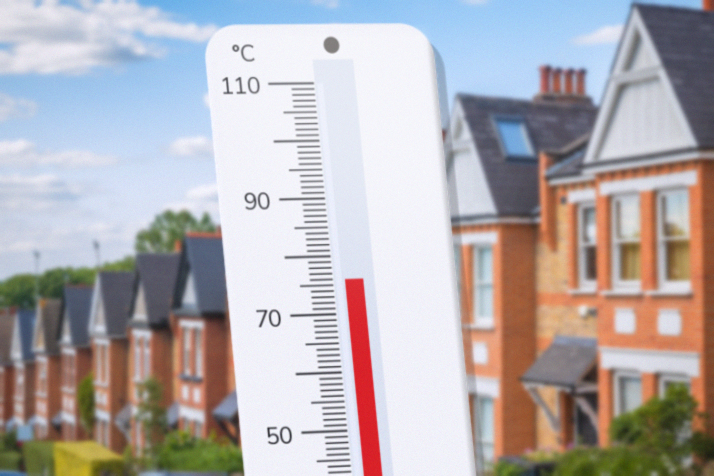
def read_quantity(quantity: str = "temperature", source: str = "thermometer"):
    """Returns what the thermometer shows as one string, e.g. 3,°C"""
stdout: 76,°C
